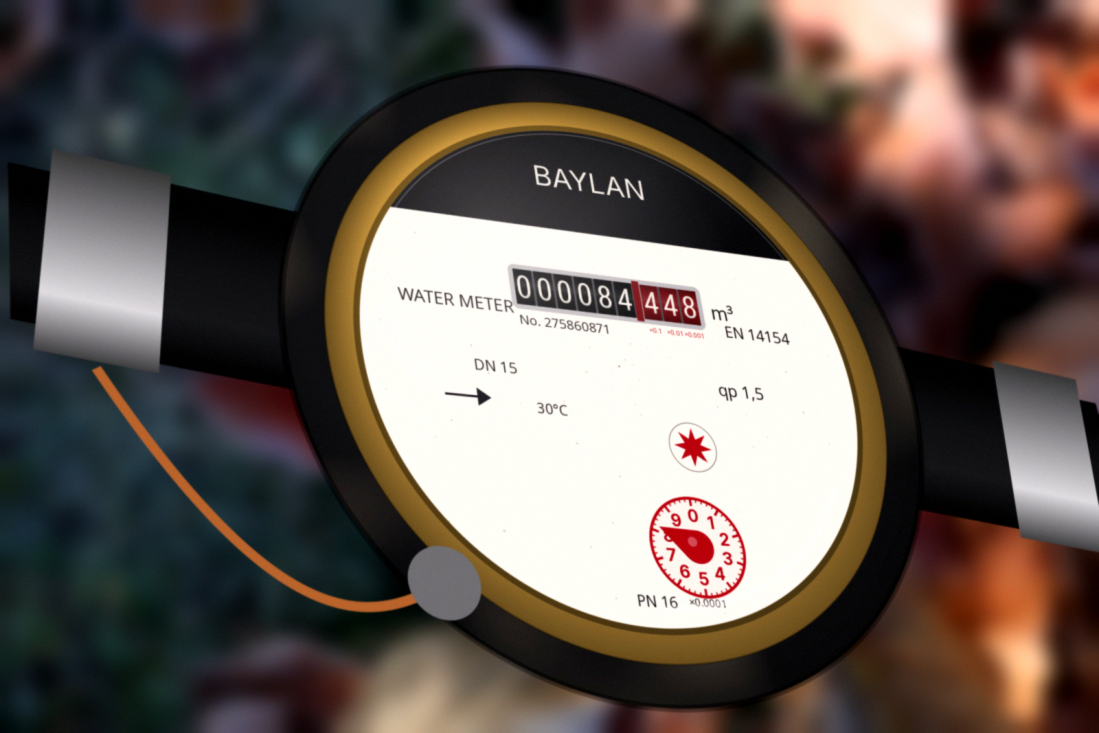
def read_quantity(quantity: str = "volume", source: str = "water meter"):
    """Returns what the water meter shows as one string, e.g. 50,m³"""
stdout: 84.4488,m³
